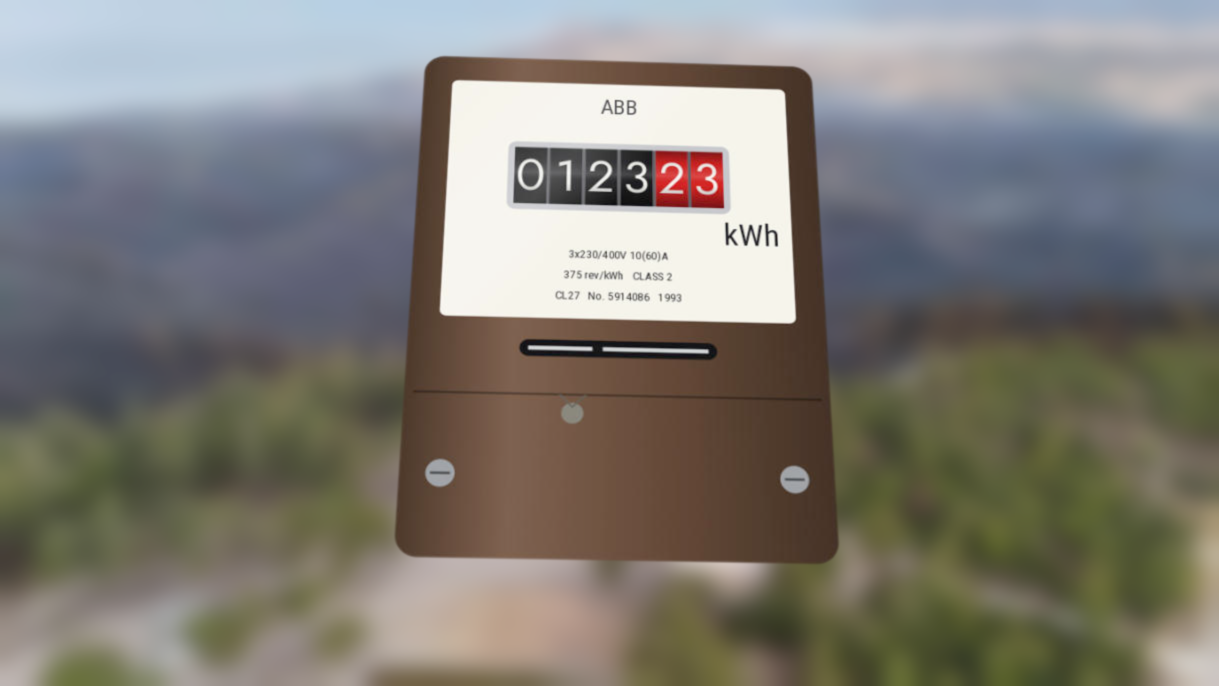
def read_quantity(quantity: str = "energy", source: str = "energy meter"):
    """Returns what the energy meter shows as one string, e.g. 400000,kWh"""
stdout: 123.23,kWh
